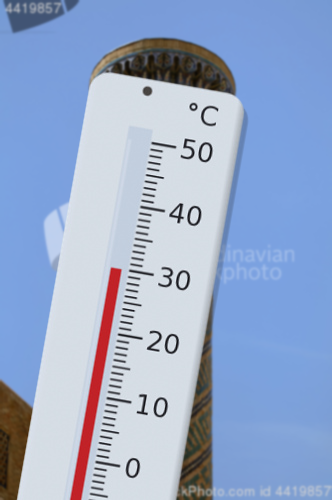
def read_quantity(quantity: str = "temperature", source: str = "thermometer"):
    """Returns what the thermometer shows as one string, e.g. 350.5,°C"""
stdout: 30,°C
